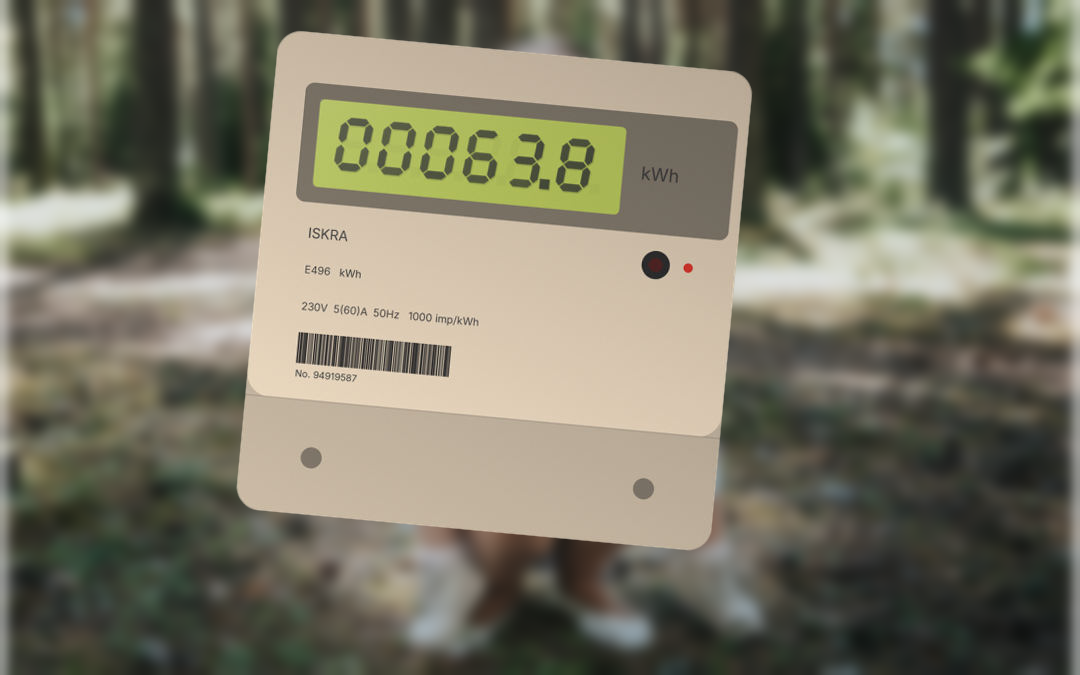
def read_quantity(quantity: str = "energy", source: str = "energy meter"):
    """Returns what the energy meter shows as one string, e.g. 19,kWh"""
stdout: 63.8,kWh
